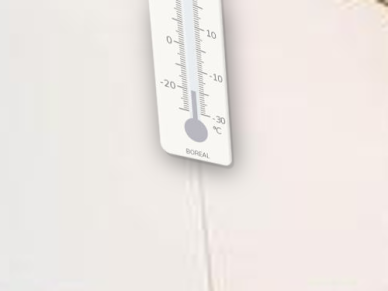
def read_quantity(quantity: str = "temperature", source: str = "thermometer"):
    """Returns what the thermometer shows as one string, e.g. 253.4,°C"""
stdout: -20,°C
